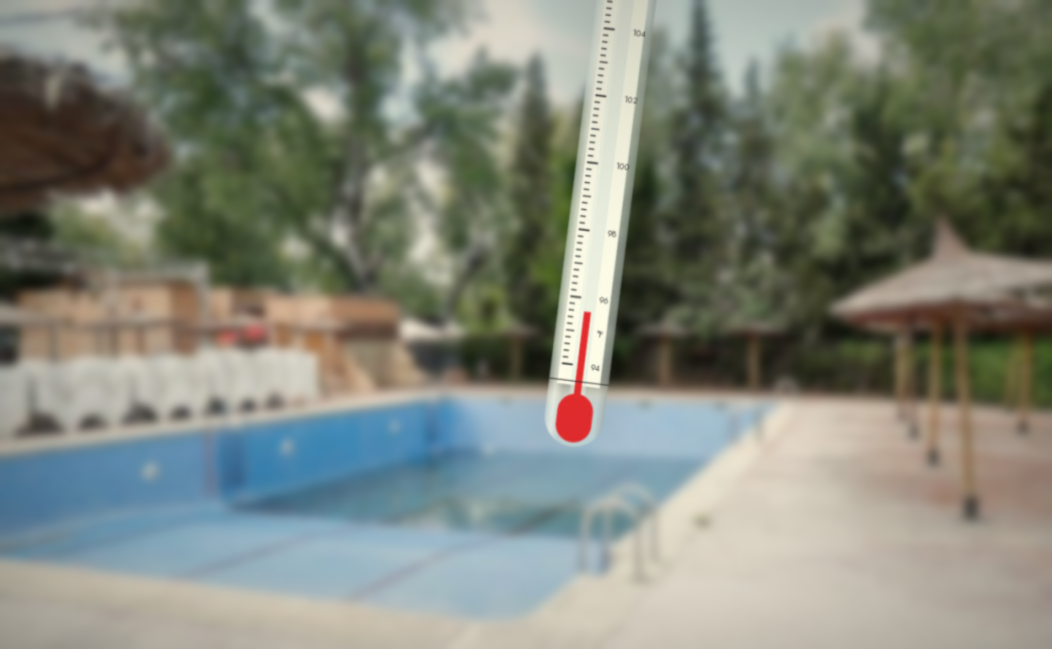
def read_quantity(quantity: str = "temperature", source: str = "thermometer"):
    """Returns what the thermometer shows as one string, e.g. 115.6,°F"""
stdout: 95.6,°F
